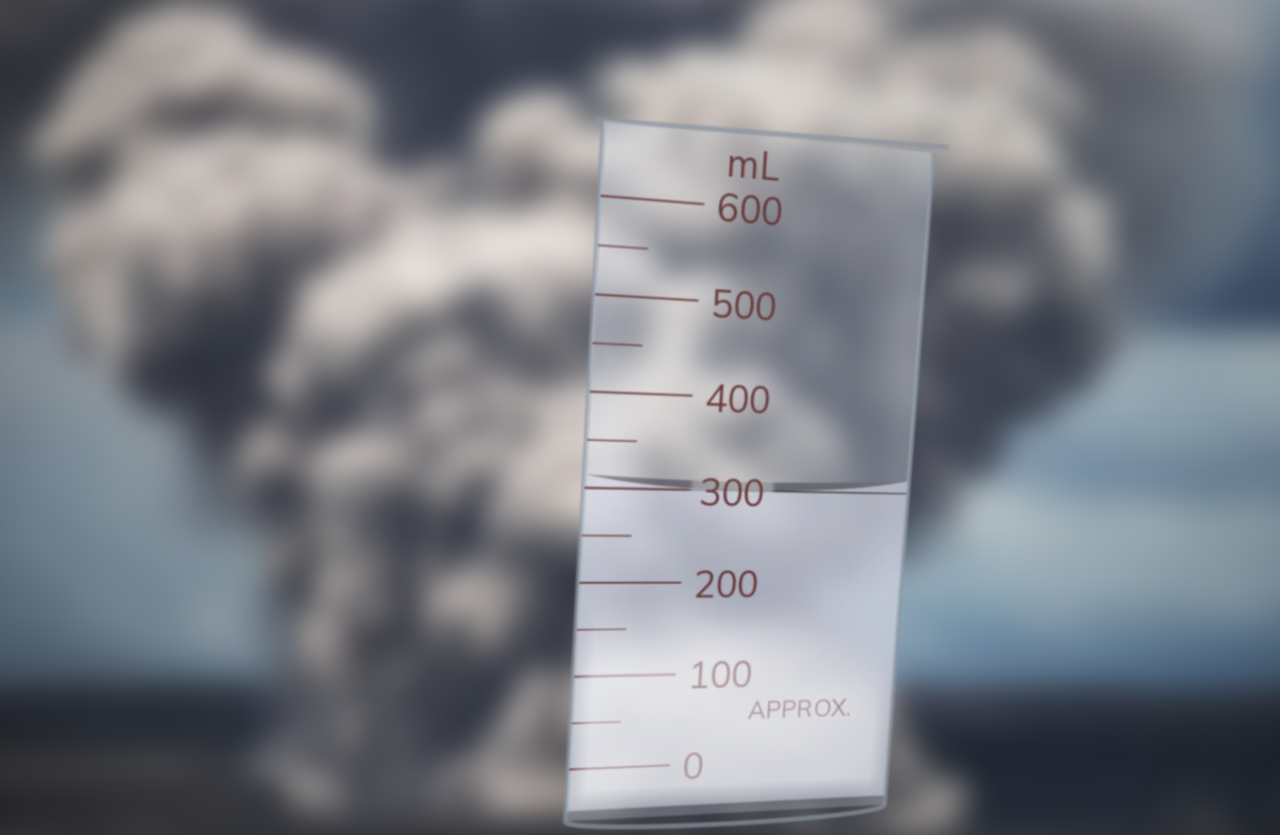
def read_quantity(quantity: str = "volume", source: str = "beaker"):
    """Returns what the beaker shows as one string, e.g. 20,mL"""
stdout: 300,mL
